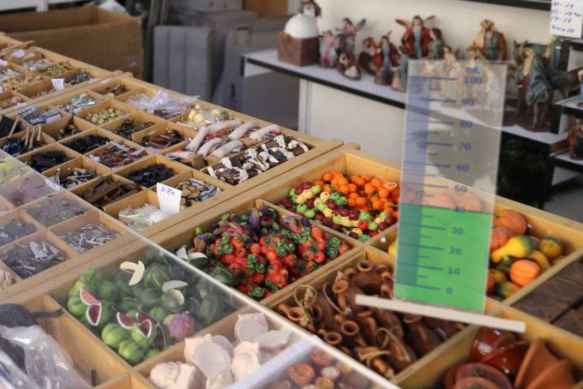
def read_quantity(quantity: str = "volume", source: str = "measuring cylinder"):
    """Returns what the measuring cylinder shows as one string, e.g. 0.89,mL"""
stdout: 40,mL
